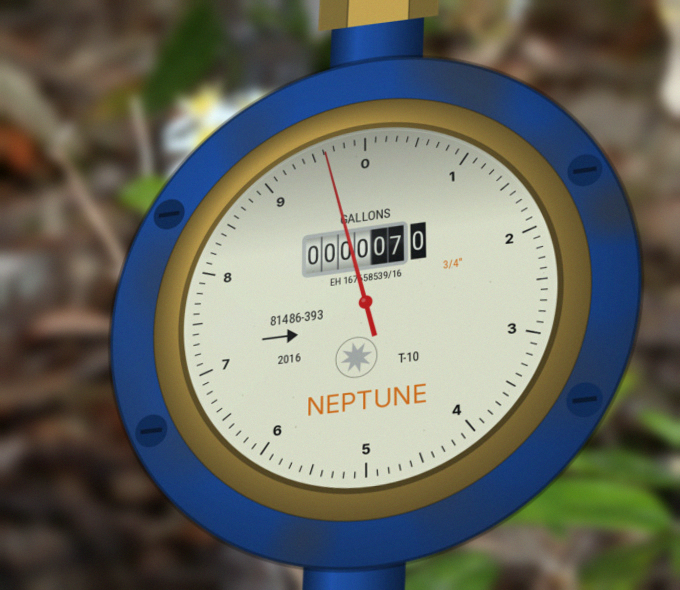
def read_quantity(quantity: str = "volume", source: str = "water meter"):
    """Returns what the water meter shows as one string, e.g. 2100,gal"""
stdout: 69.6,gal
